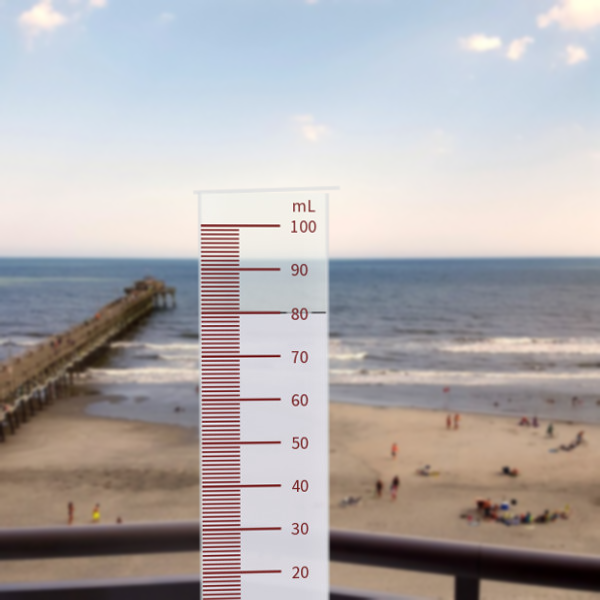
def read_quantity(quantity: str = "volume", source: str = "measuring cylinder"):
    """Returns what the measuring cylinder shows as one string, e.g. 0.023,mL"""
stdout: 80,mL
